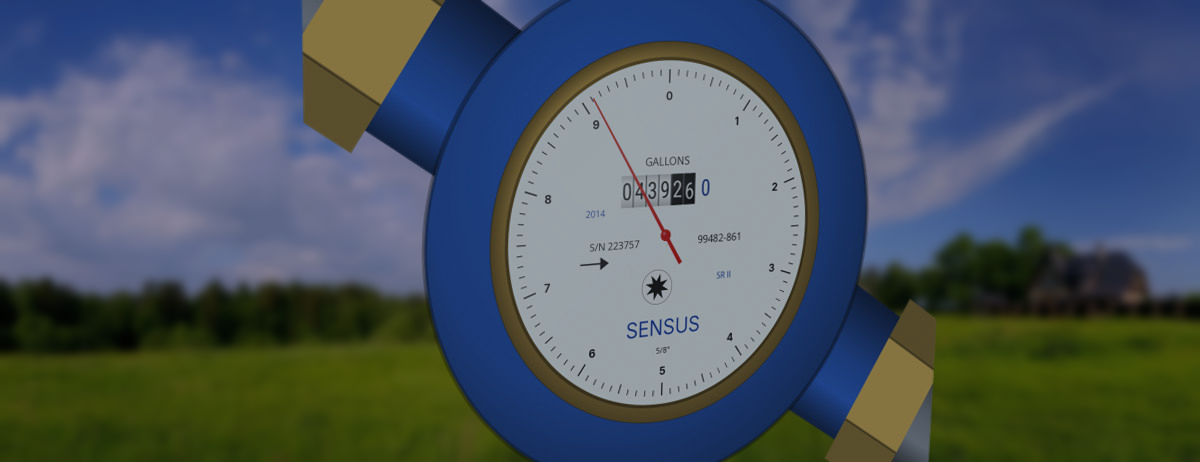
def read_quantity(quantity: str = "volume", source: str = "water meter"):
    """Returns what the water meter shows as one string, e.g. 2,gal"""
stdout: 439259.1,gal
